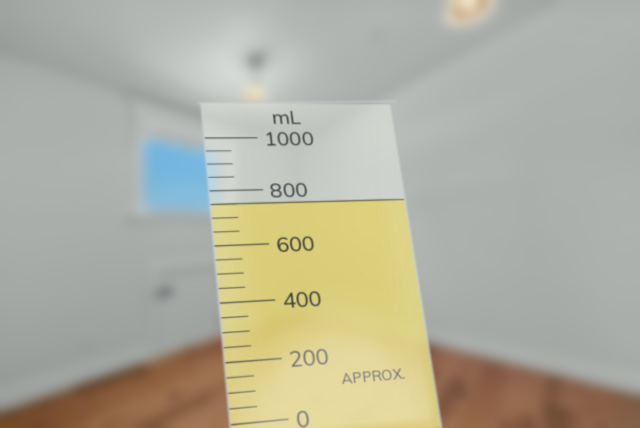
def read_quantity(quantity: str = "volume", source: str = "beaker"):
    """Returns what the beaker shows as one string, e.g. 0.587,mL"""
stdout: 750,mL
